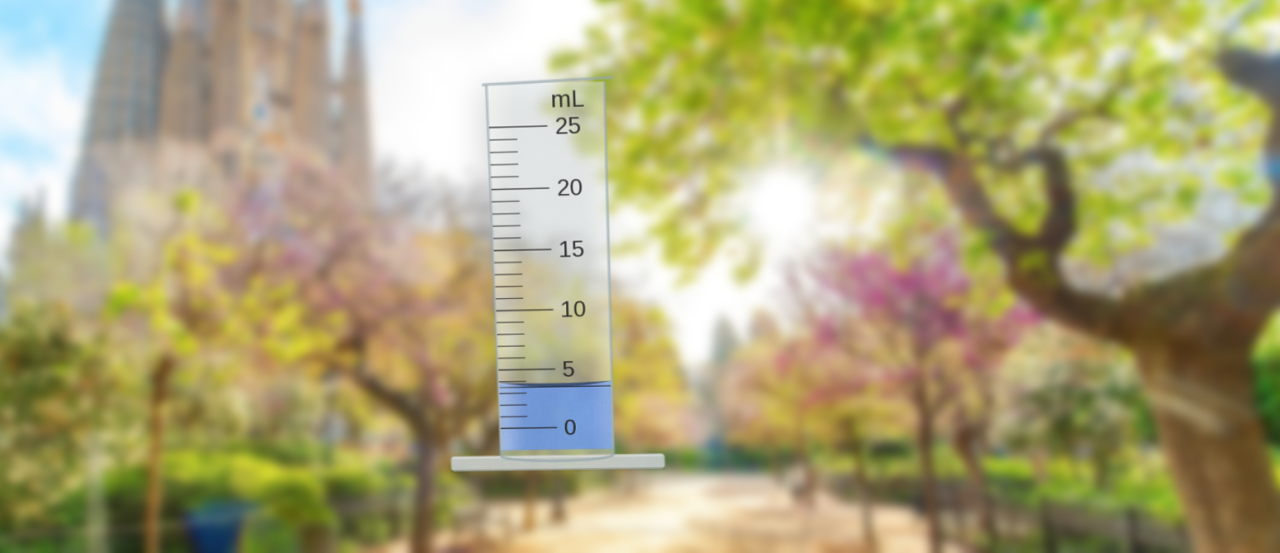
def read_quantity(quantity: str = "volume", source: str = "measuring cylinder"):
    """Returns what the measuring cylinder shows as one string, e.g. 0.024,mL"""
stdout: 3.5,mL
